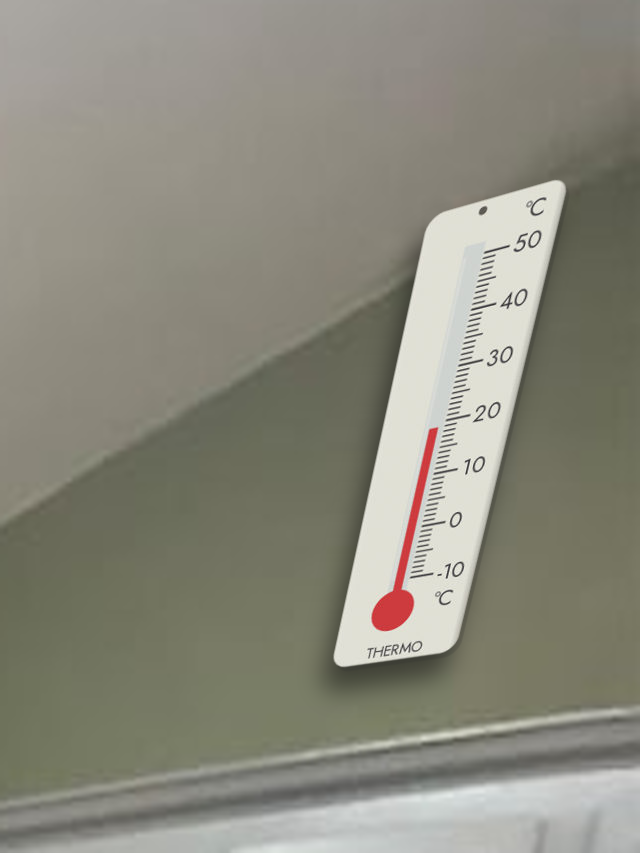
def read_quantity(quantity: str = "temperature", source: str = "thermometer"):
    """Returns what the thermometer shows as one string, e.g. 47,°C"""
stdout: 19,°C
